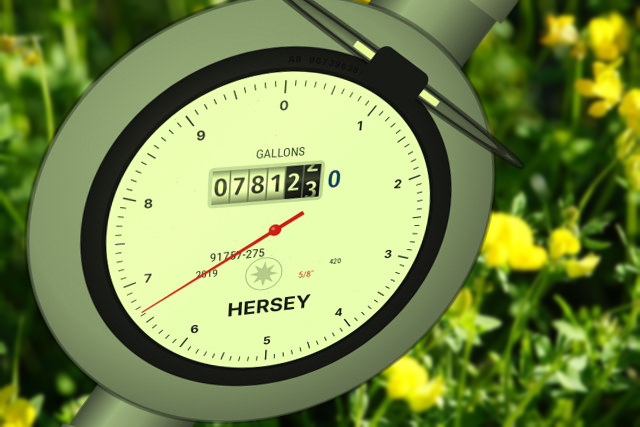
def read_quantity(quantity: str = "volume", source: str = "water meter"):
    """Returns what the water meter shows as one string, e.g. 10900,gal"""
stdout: 781226.6,gal
